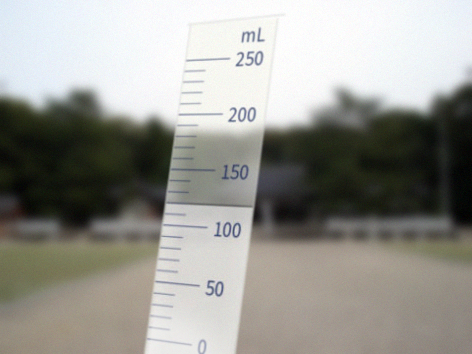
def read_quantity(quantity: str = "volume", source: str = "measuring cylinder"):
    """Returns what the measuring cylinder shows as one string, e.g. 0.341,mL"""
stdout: 120,mL
